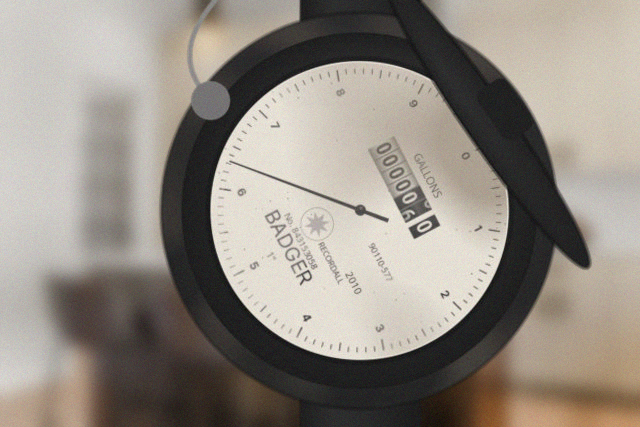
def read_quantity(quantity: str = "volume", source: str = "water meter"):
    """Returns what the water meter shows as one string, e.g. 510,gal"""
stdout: 56.3,gal
